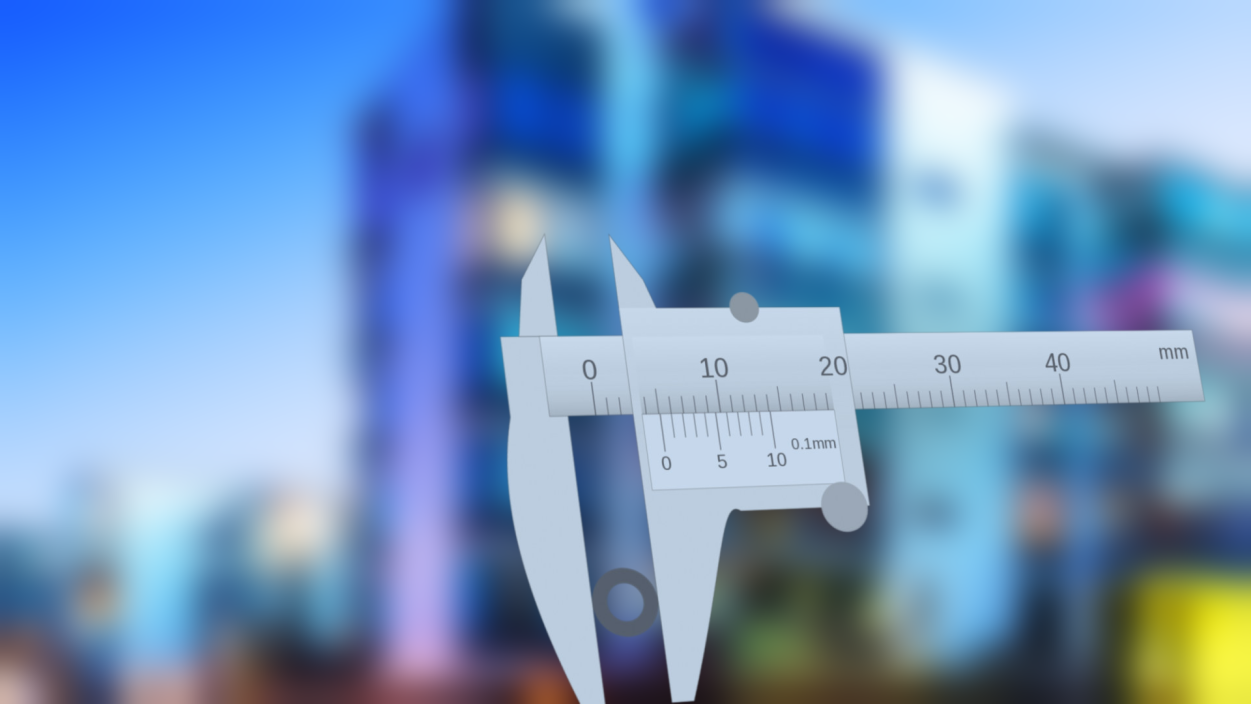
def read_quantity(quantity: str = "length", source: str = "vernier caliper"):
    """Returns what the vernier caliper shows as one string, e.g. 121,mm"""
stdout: 5.1,mm
